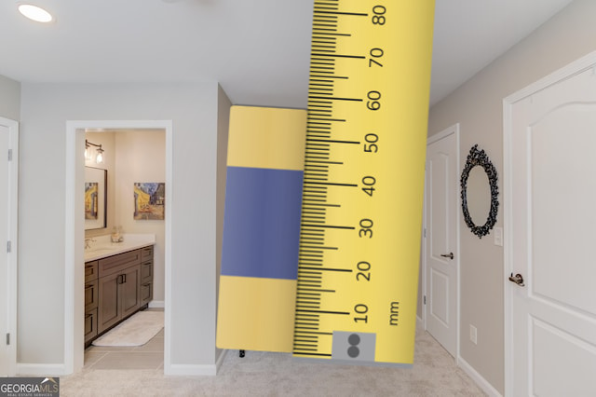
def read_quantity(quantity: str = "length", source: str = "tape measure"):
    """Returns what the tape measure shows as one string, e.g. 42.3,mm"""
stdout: 57,mm
